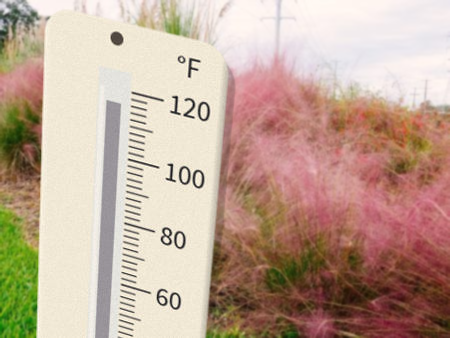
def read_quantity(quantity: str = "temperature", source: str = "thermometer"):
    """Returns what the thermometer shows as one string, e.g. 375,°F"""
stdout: 116,°F
